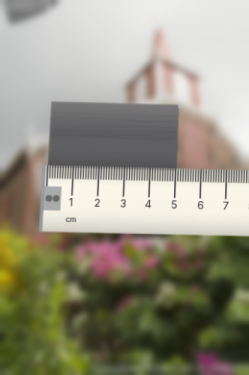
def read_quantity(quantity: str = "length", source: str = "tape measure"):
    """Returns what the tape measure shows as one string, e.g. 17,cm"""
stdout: 5,cm
